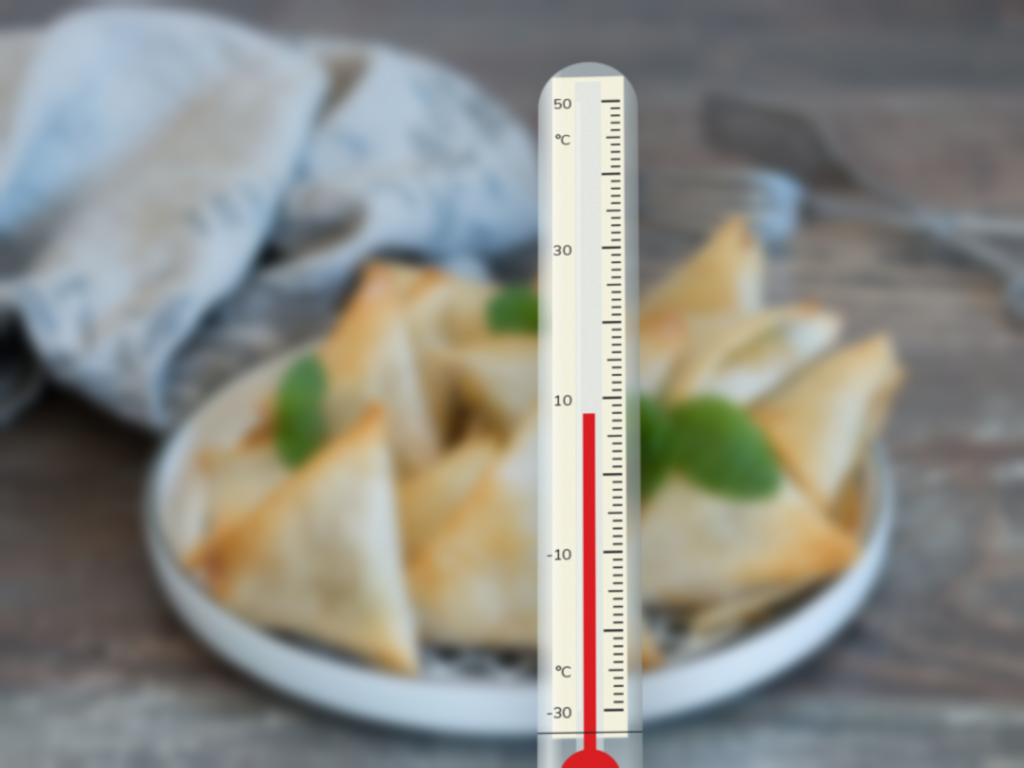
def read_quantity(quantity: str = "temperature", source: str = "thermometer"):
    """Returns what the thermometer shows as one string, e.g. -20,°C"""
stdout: 8,°C
